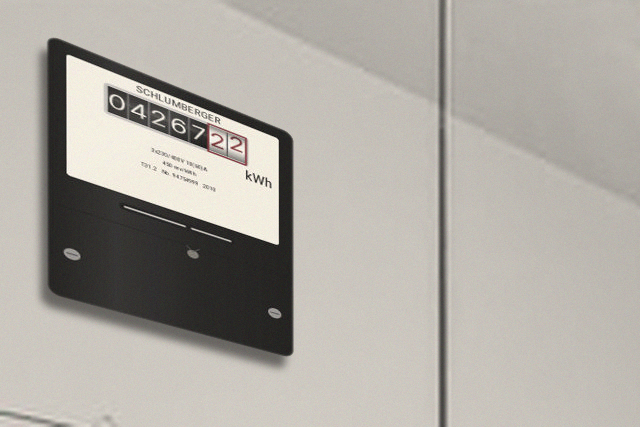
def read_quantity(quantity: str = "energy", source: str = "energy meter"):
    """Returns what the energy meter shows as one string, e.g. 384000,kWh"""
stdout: 4267.22,kWh
